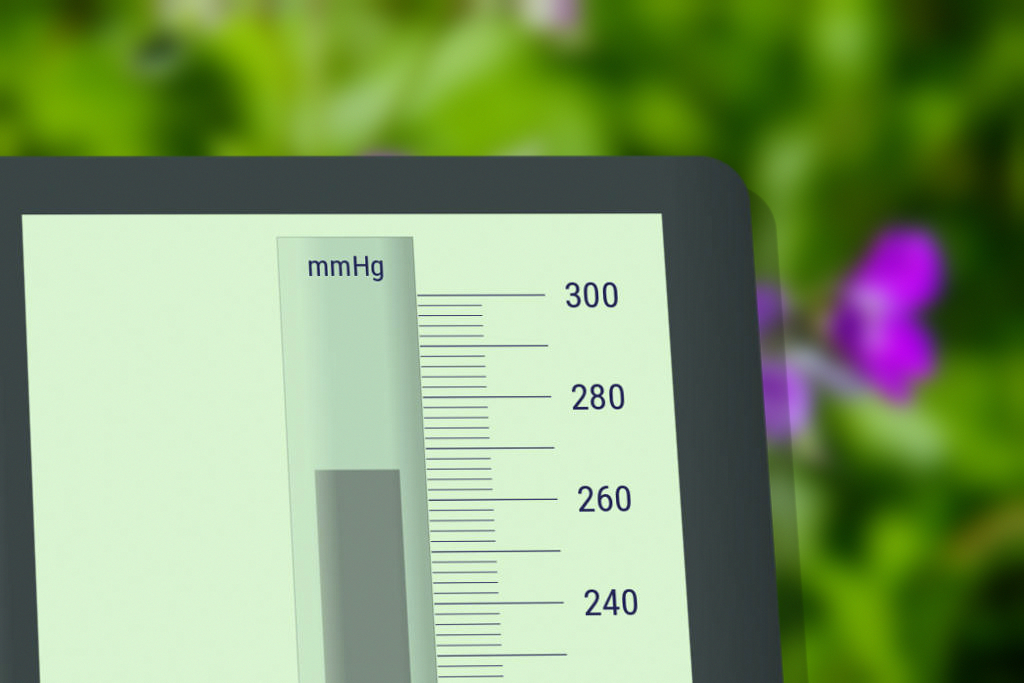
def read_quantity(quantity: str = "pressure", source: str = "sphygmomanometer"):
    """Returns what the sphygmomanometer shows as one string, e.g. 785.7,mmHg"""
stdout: 266,mmHg
